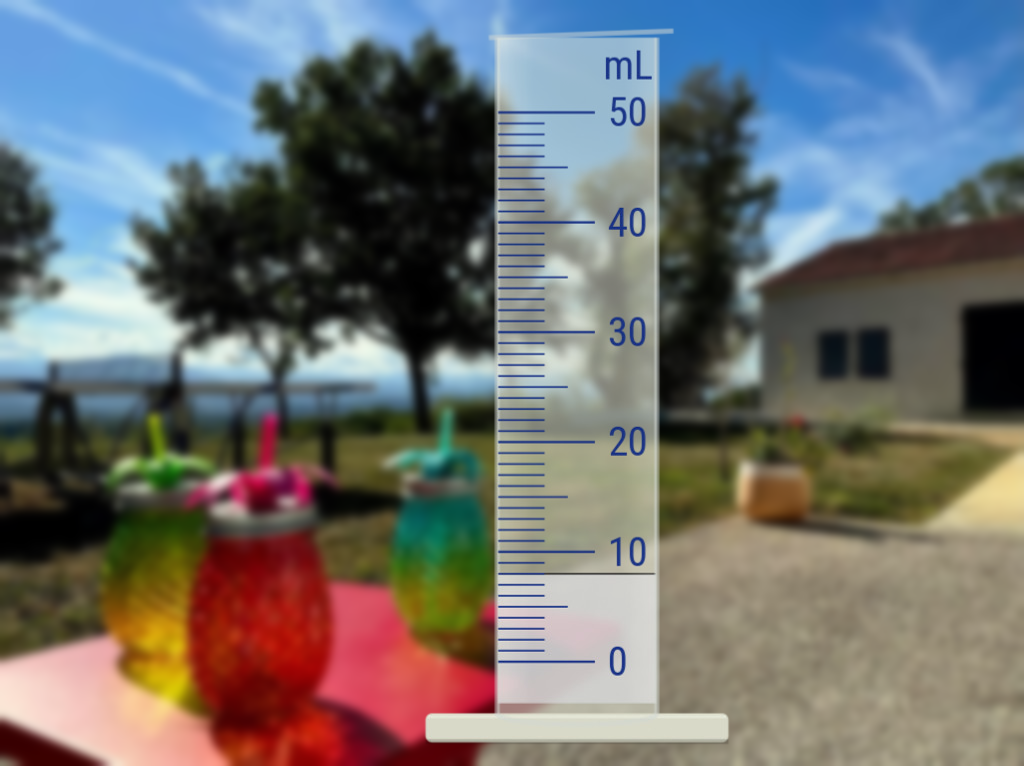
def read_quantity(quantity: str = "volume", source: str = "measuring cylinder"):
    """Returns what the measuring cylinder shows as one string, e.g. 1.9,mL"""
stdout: 8,mL
